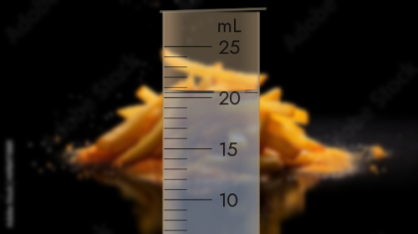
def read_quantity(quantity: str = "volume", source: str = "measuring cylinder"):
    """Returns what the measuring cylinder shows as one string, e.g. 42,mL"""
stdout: 20.5,mL
